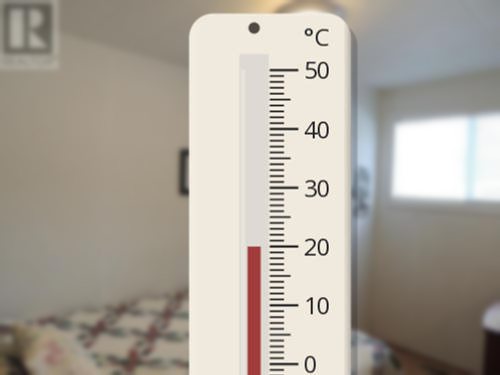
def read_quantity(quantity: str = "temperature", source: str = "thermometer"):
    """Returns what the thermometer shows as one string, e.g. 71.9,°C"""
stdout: 20,°C
